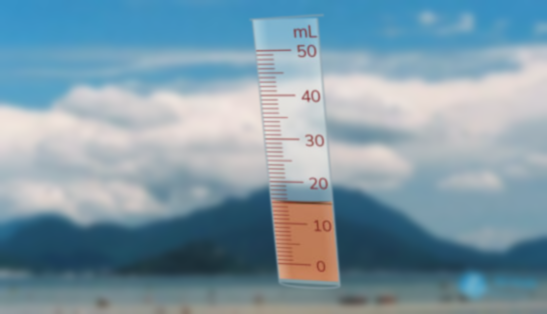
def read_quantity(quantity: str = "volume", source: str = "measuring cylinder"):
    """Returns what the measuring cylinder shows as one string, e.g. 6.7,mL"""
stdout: 15,mL
